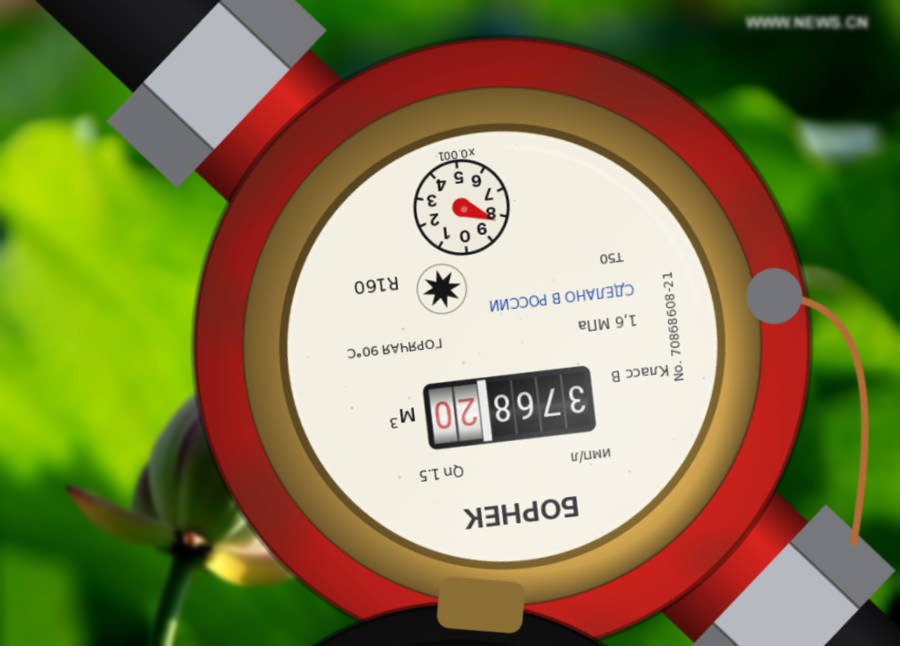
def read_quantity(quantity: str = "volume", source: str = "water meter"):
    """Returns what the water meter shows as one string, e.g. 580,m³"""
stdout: 3768.208,m³
